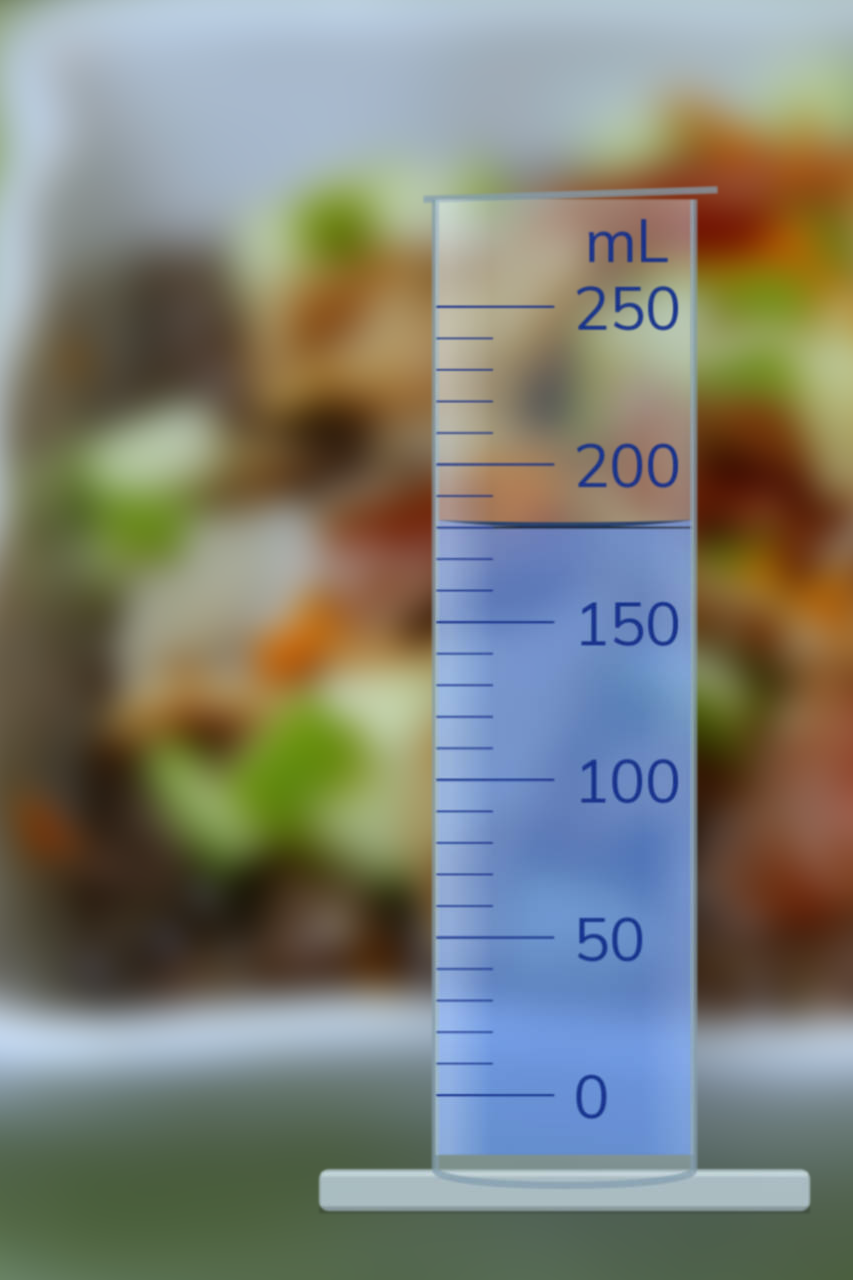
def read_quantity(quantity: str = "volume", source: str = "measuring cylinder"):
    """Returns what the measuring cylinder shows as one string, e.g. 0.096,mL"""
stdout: 180,mL
